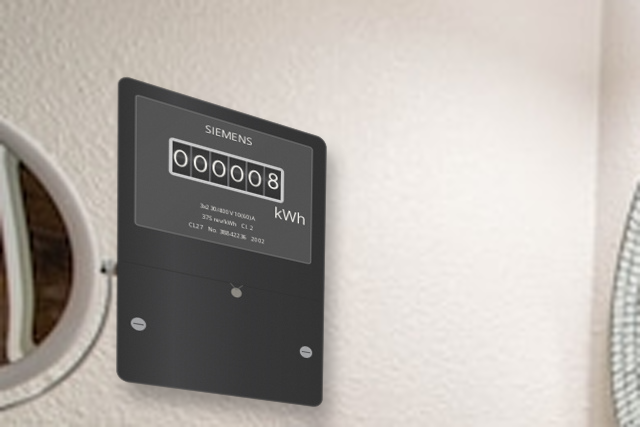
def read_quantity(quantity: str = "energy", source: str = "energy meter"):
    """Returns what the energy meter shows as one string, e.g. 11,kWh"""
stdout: 8,kWh
